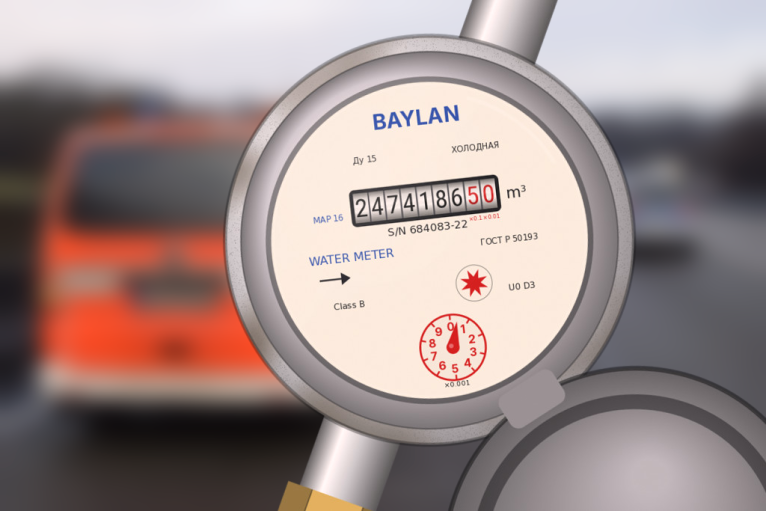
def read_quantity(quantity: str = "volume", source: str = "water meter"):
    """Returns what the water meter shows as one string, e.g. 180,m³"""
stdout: 2474186.500,m³
